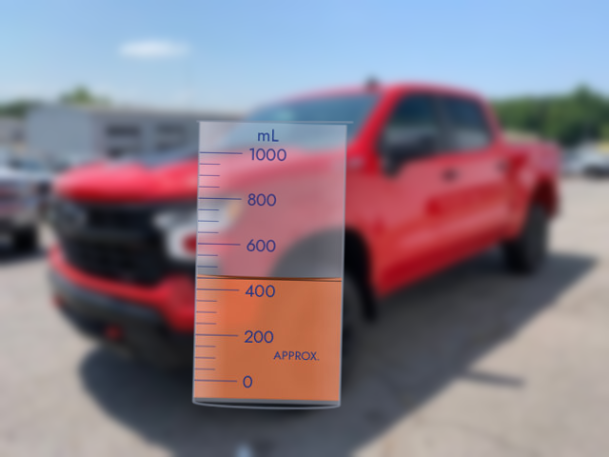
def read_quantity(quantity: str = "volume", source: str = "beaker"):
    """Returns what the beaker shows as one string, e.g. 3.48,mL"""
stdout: 450,mL
